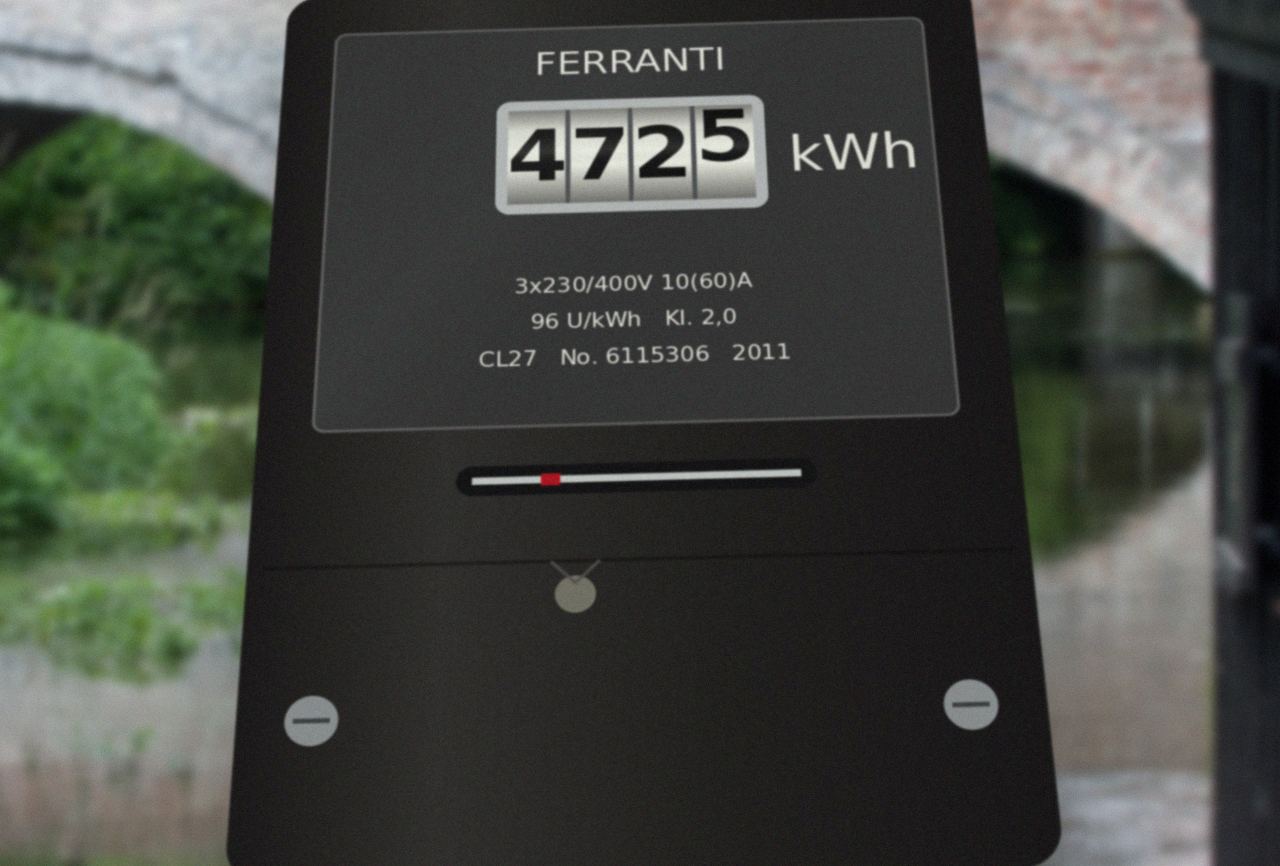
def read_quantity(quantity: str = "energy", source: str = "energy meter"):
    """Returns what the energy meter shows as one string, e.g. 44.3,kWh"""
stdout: 4725,kWh
